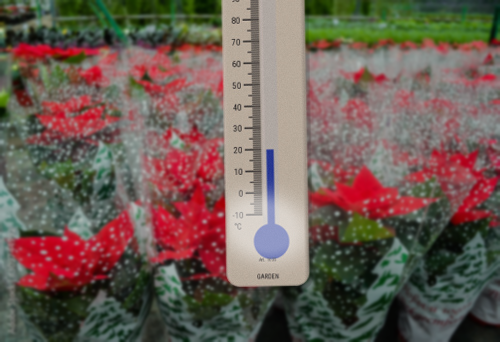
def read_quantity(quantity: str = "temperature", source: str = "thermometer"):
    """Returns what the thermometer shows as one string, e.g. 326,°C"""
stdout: 20,°C
